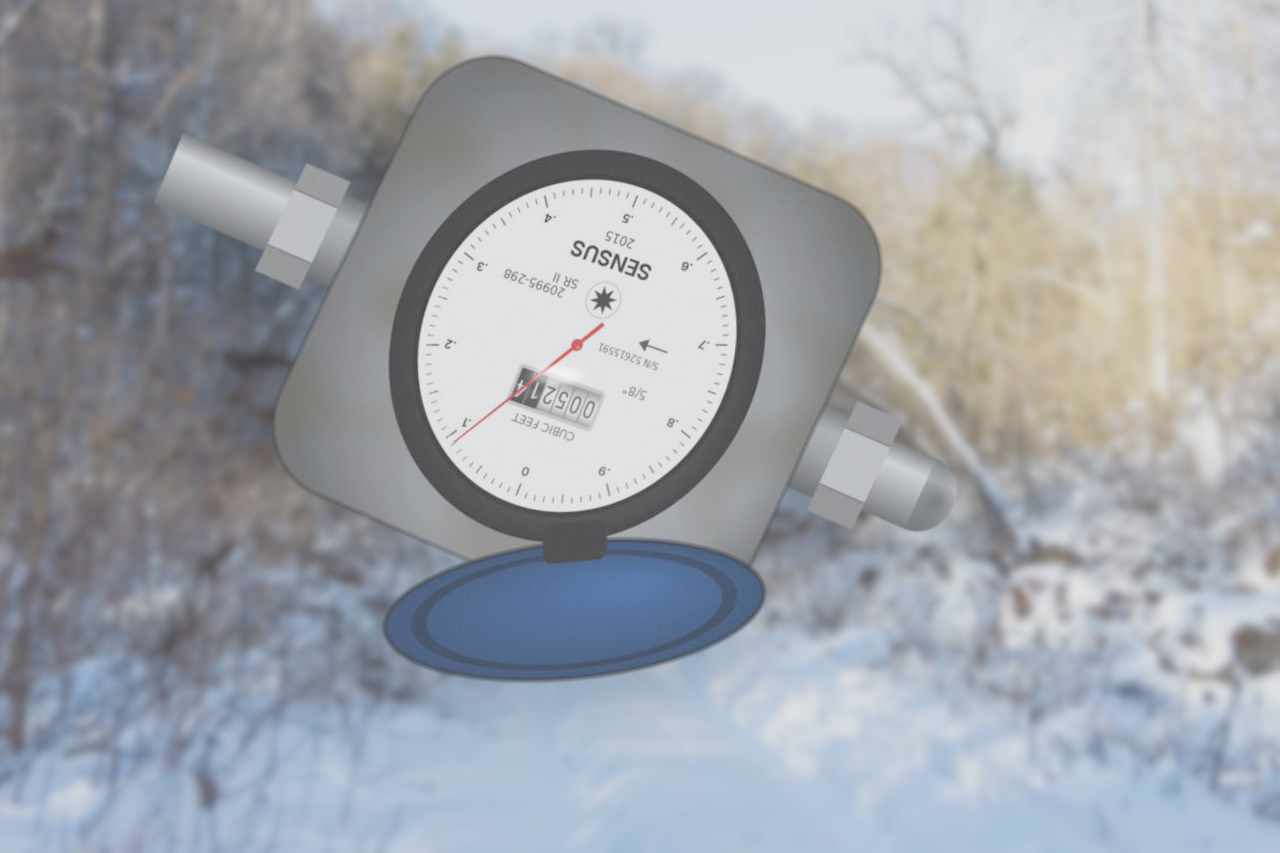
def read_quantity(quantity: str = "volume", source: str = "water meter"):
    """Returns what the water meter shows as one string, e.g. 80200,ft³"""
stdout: 5214.09,ft³
